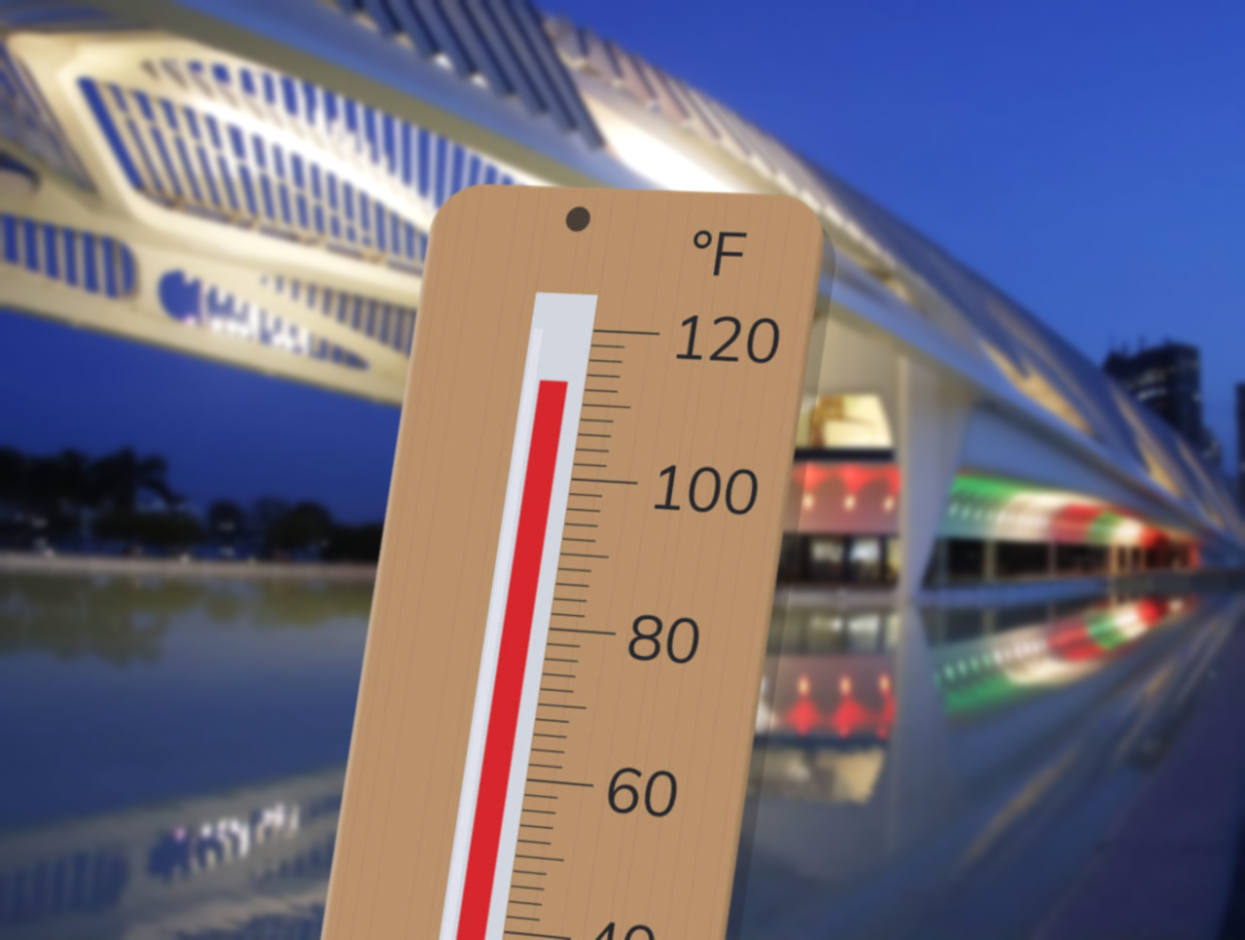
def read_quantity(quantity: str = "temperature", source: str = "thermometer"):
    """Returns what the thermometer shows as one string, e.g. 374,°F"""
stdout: 113,°F
